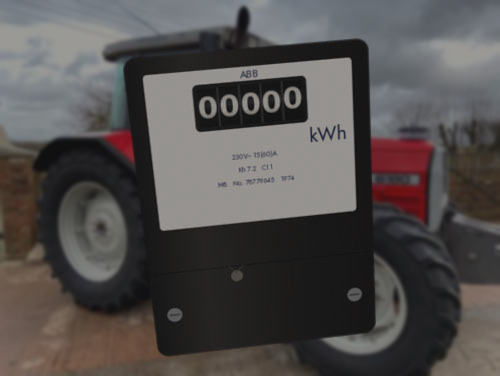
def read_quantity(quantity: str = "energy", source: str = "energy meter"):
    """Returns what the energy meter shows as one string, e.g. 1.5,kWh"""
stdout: 0,kWh
